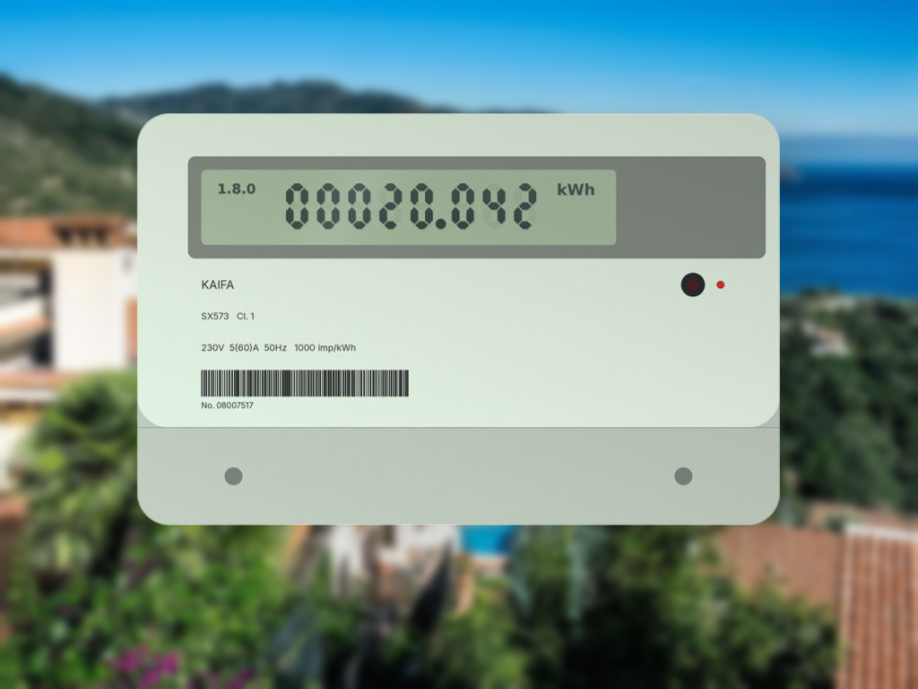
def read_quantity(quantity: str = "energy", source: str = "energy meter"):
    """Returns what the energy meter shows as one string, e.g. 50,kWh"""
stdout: 20.042,kWh
